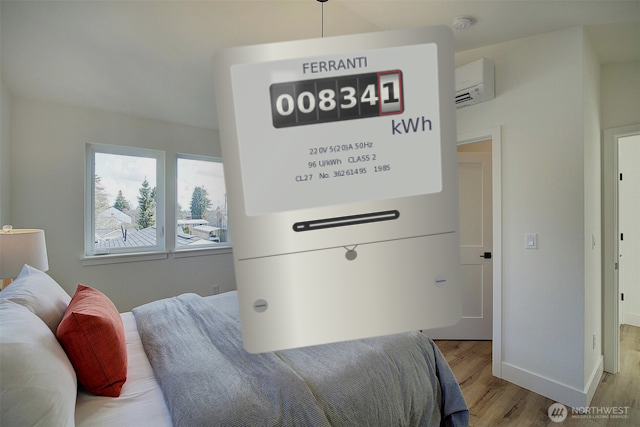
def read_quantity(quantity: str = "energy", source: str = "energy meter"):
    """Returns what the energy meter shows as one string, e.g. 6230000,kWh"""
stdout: 834.1,kWh
